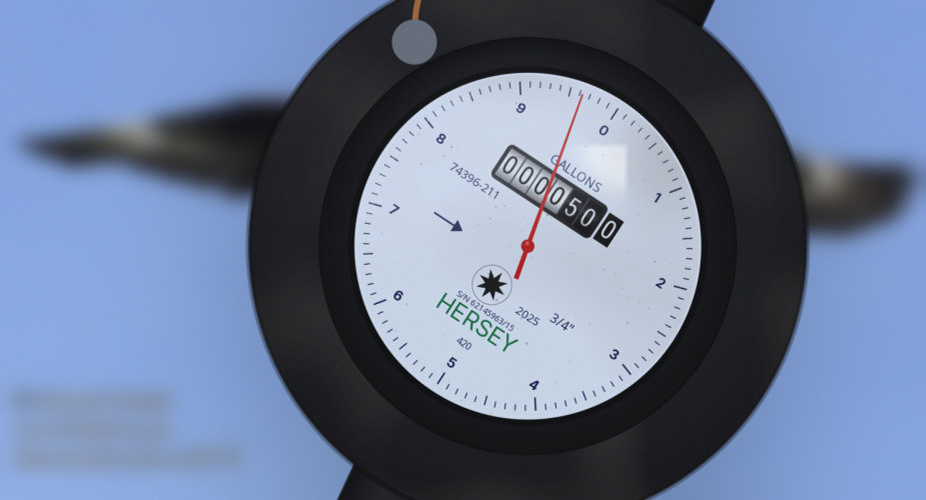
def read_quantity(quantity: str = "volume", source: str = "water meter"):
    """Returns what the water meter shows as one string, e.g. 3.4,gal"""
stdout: 499.6,gal
